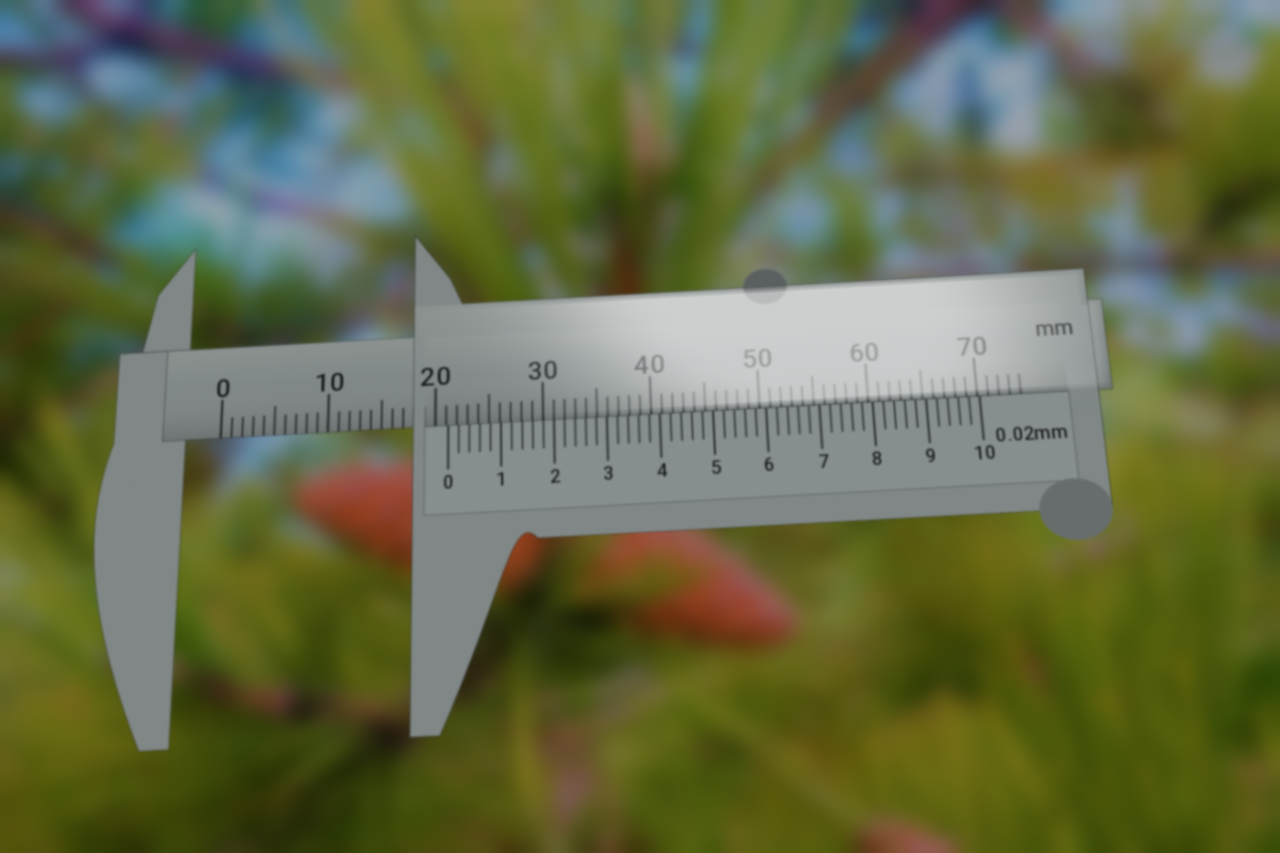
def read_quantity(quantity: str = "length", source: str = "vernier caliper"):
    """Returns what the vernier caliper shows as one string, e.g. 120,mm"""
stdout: 21.2,mm
